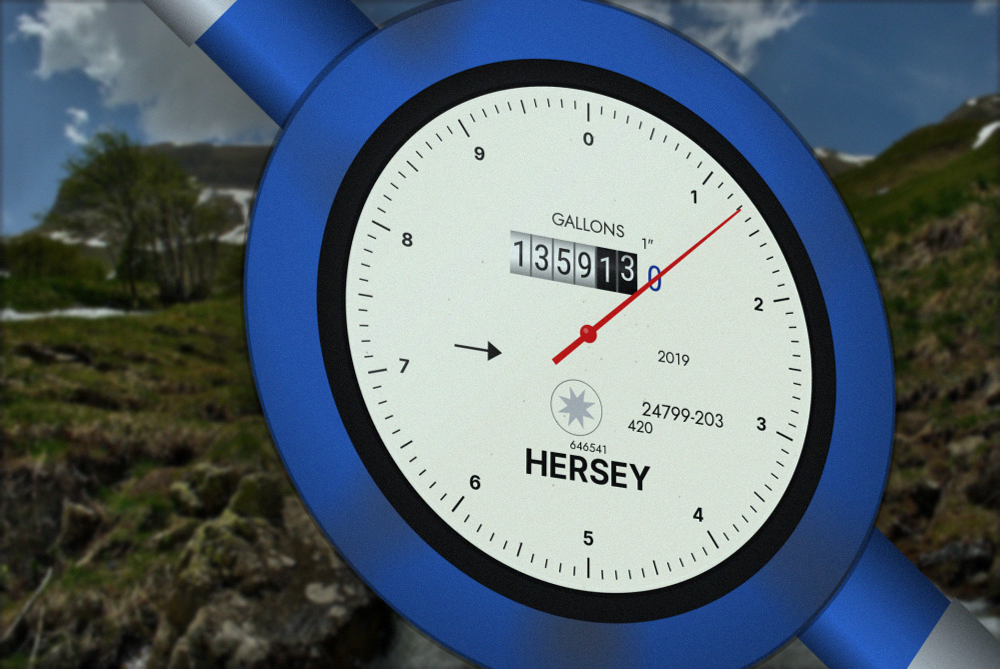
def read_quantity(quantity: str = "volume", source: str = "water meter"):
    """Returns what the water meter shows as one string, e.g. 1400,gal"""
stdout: 1359131.3,gal
